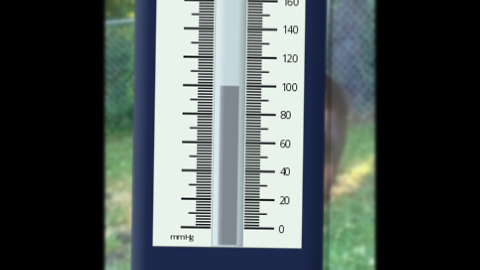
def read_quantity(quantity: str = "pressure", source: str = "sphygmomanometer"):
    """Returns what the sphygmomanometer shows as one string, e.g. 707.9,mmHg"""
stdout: 100,mmHg
